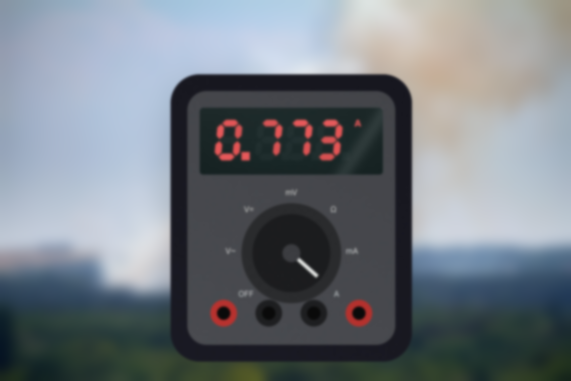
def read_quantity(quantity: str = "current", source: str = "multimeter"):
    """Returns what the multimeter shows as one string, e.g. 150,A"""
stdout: 0.773,A
